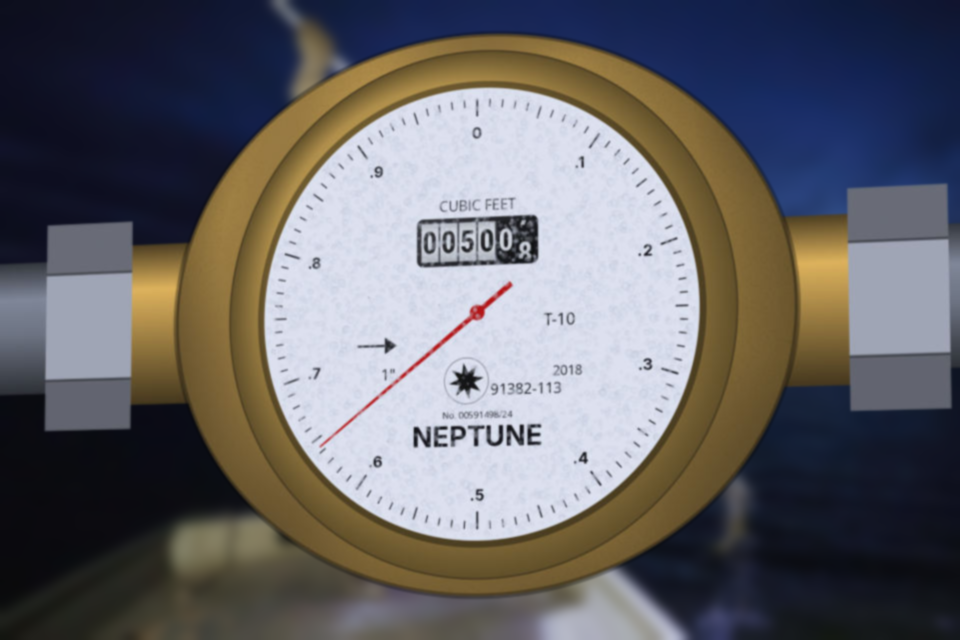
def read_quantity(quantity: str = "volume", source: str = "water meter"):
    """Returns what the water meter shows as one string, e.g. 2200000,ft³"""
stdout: 5007.64,ft³
